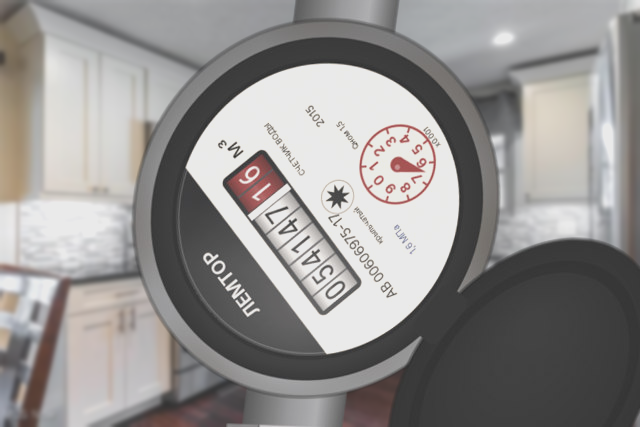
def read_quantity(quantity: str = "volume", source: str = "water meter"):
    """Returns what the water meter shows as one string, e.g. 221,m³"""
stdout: 54147.166,m³
